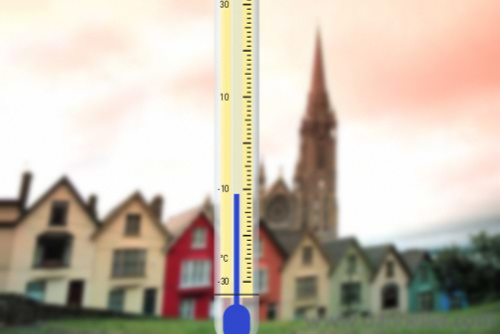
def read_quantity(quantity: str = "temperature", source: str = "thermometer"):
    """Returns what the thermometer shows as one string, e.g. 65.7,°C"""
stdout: -11,°C
